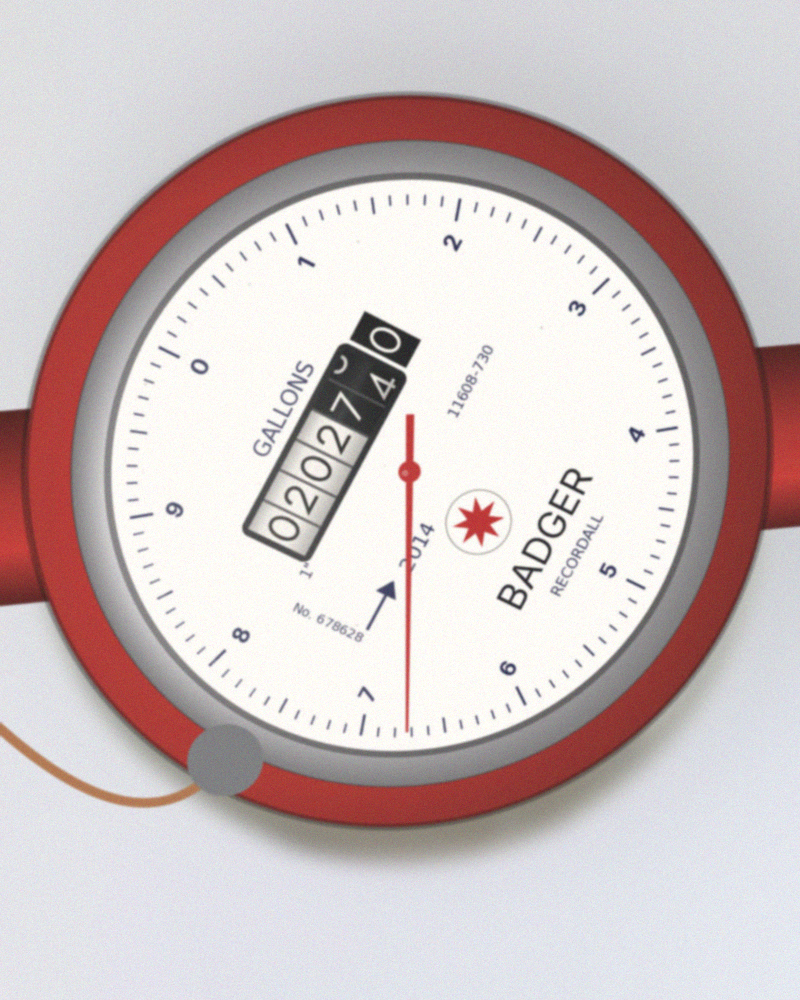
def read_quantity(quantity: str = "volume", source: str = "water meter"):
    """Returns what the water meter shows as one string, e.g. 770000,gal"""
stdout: 202736.7,gal
